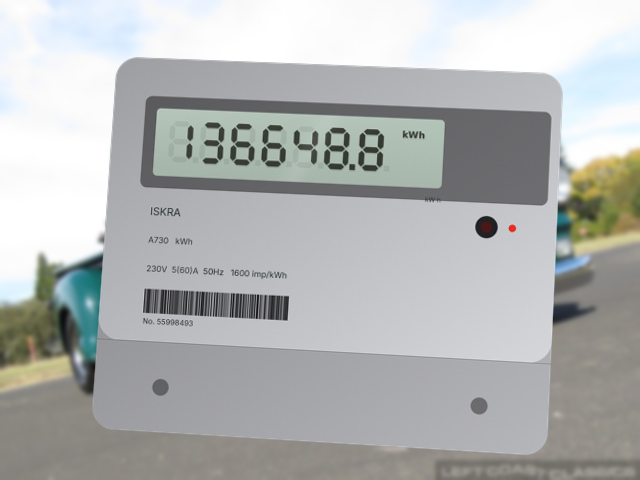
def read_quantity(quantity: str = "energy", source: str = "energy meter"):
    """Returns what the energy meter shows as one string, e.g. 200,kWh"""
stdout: 136648.8,kWh
